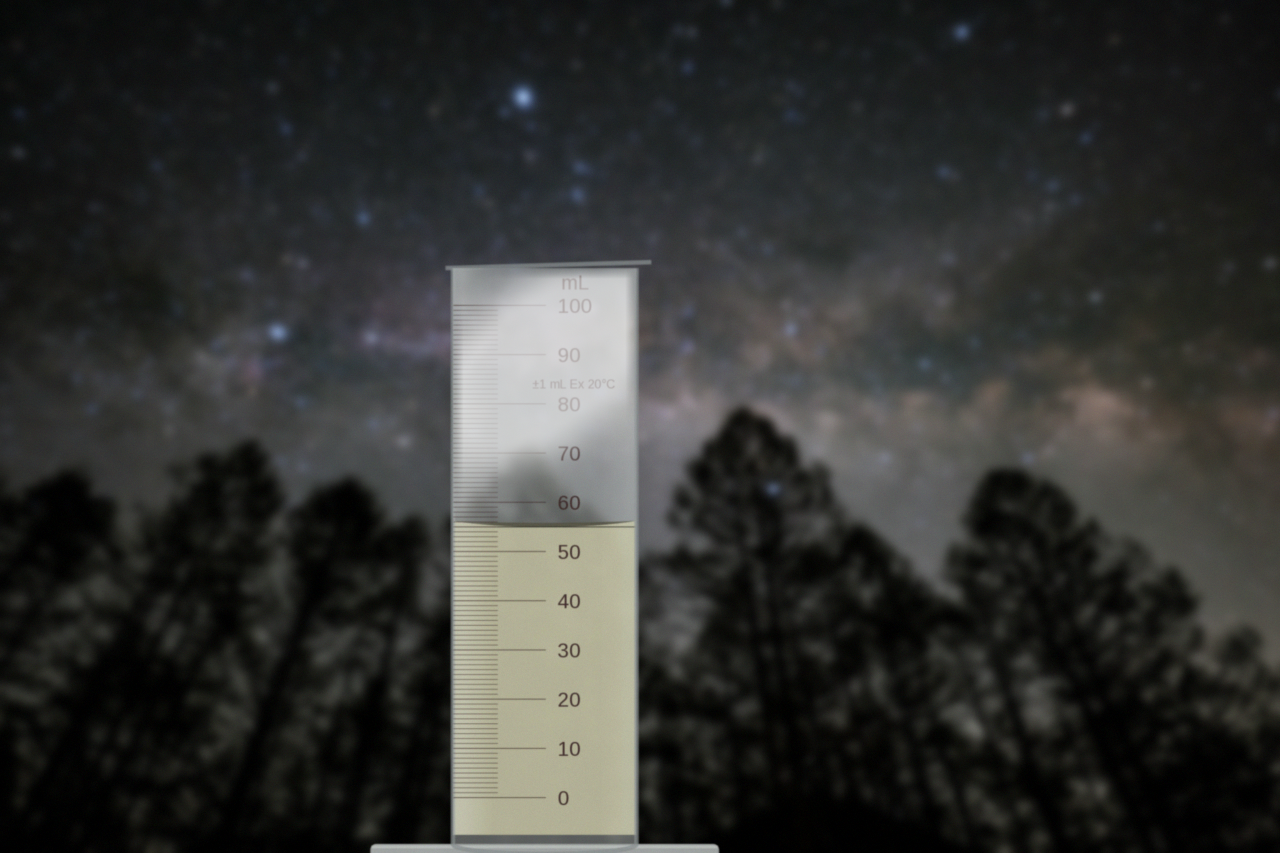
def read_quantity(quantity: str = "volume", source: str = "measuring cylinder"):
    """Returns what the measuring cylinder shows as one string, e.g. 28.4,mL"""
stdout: 55,mL
